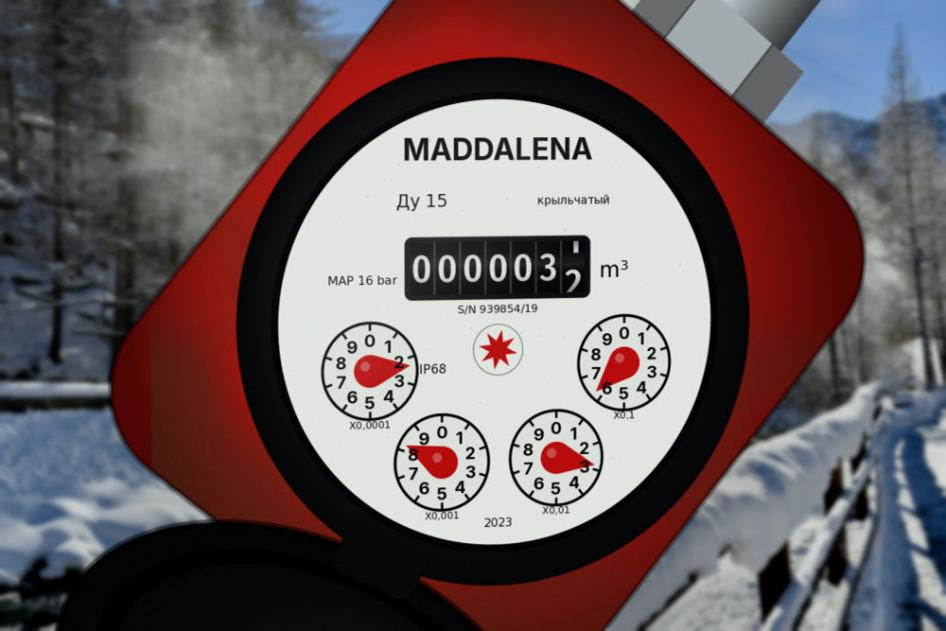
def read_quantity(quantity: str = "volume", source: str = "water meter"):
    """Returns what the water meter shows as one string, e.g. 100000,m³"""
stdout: 31.6282,m³
